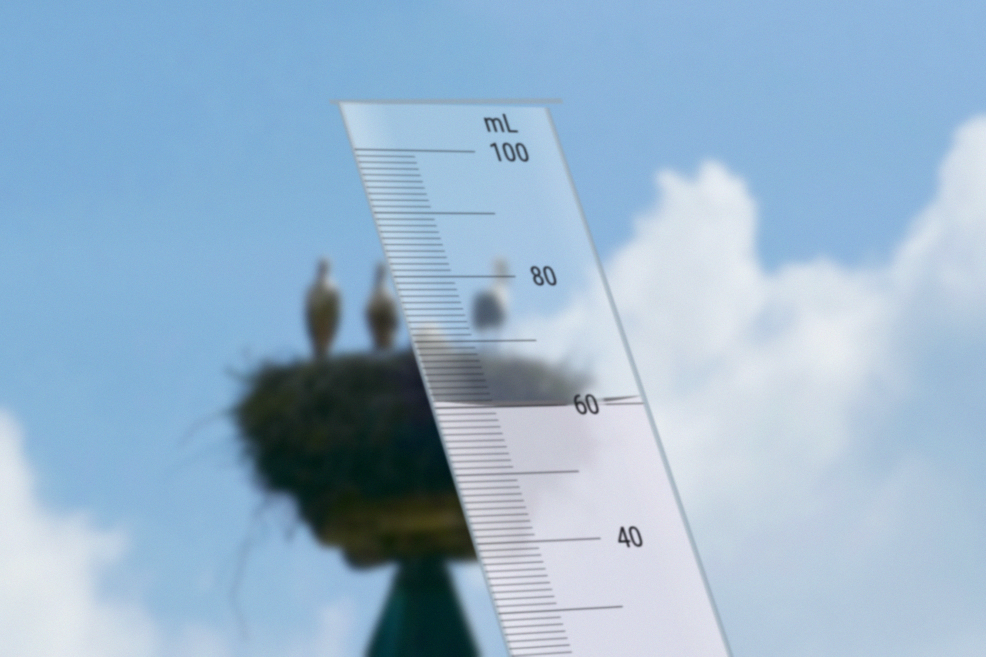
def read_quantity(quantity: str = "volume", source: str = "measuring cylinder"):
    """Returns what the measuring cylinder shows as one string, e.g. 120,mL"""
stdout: 60,mL
